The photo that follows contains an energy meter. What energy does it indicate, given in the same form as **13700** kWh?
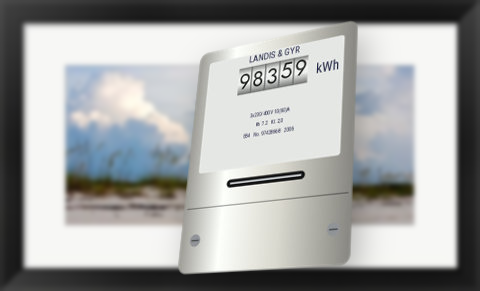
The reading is **98359** kWh
